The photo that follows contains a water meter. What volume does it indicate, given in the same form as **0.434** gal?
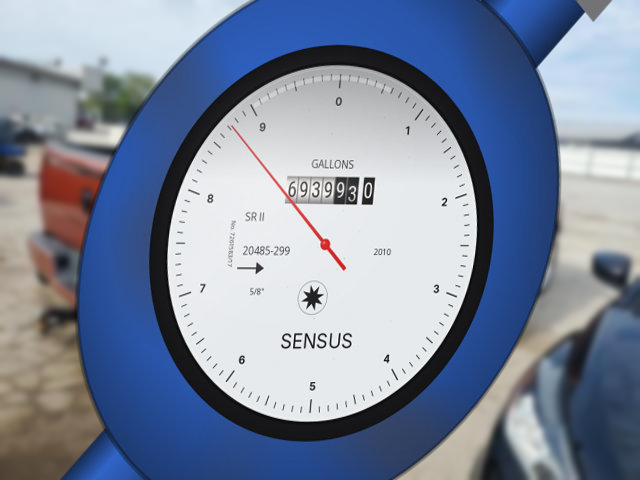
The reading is **6939928.7** gal
